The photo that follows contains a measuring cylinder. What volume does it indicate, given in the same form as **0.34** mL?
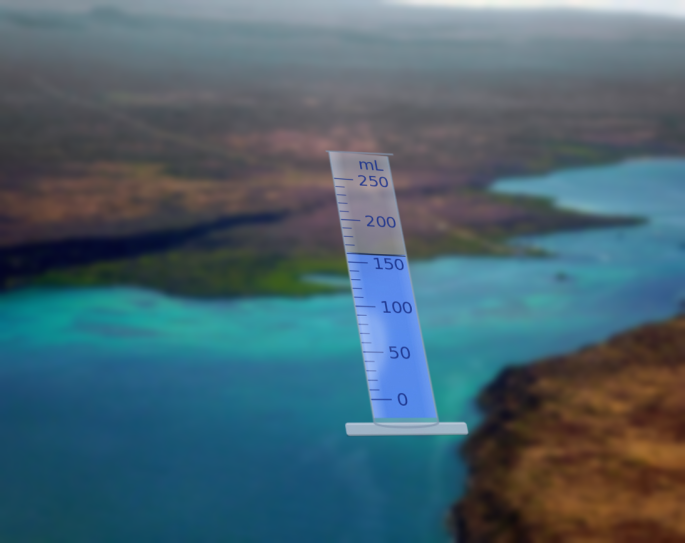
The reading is **160** mL
